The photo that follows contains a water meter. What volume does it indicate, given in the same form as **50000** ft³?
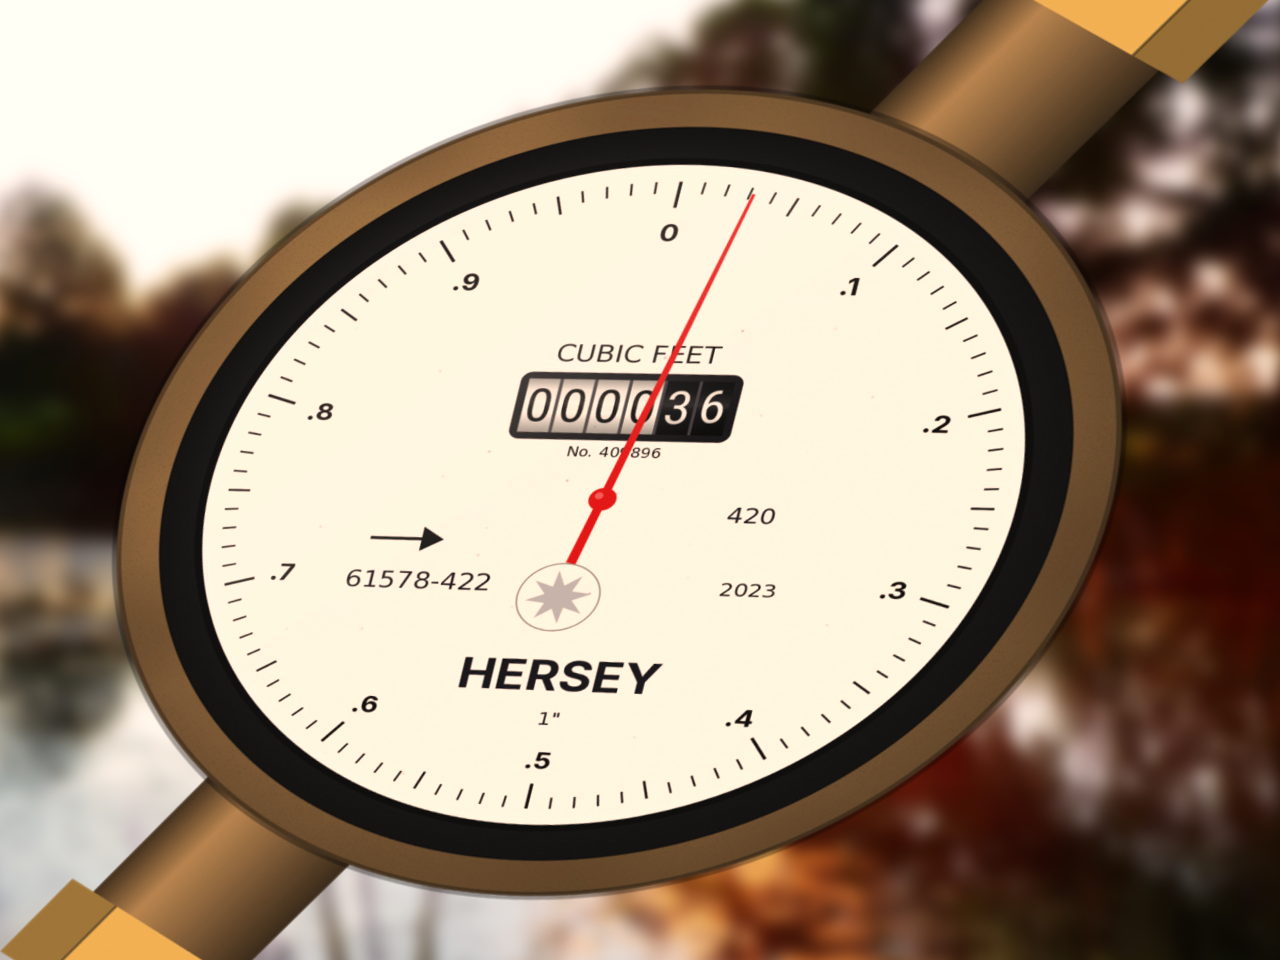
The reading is **36.03** ft³
